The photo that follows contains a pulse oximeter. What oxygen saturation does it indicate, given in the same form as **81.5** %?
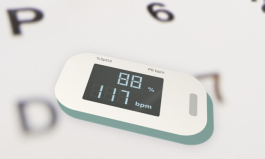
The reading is **88** %
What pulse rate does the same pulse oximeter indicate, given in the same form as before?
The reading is **117** bpm
